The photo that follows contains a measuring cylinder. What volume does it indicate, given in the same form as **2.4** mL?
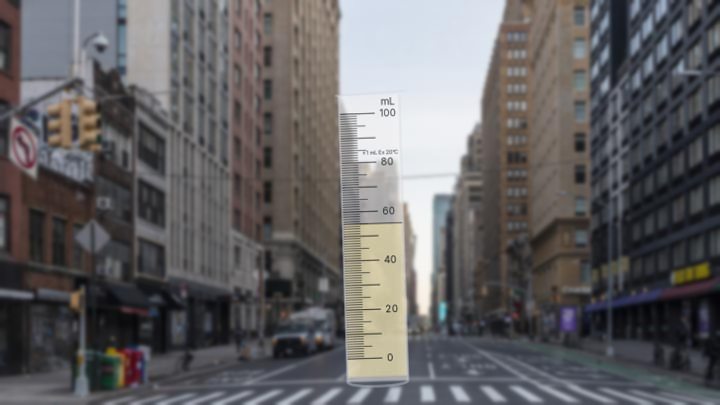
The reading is **55** mL
